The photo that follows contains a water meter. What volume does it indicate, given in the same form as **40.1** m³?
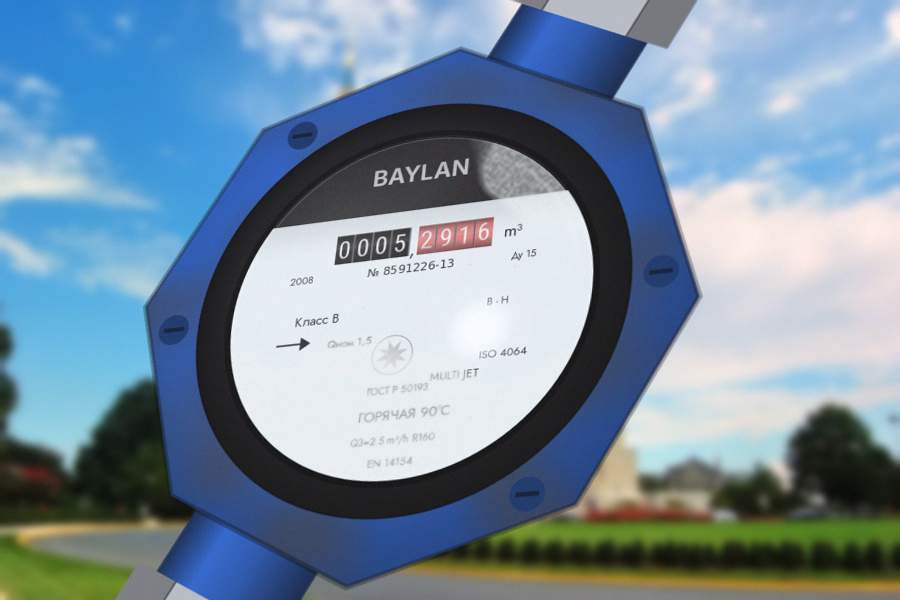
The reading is **5.2916** m³
